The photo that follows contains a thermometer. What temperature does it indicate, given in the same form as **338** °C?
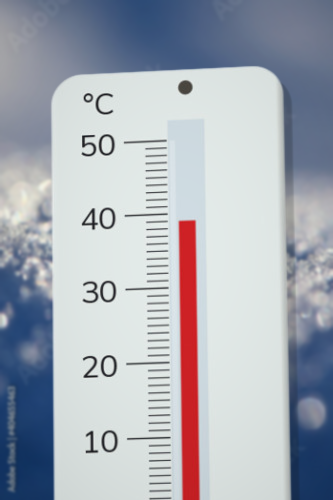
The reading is **39** °C
